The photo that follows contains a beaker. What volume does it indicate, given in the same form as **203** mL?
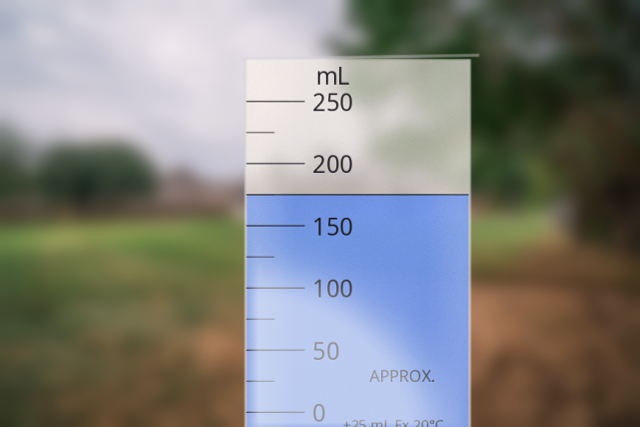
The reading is **175** mL
